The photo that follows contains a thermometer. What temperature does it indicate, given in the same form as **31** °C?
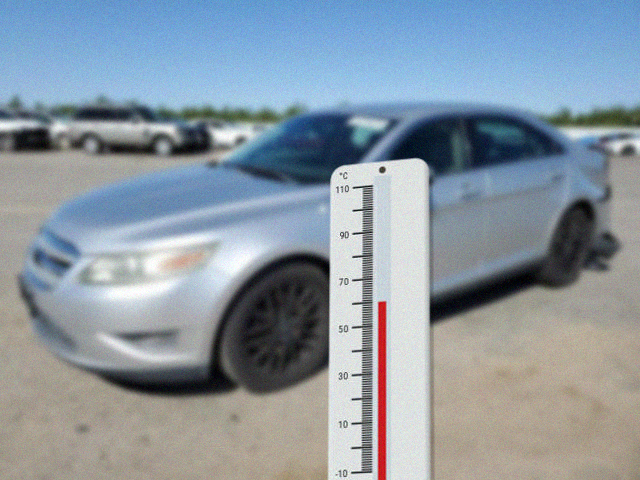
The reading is **60** °C
